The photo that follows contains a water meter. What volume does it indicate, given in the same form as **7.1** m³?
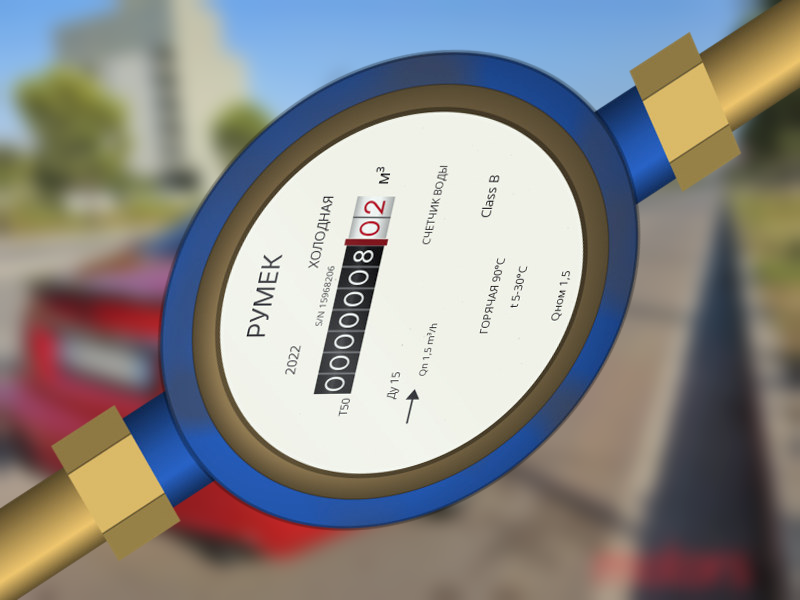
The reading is **8.02** m³
